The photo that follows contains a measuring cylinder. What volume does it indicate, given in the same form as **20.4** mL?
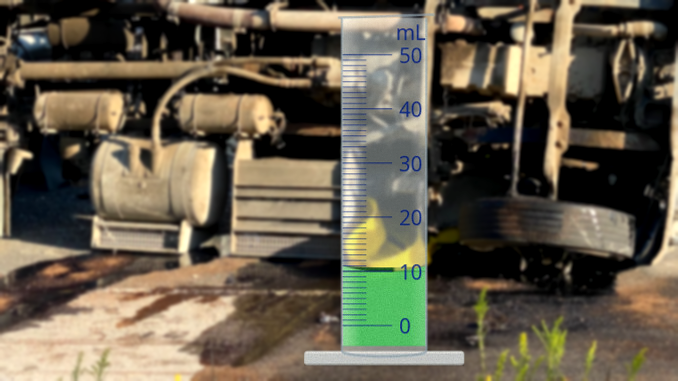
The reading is **10** mL
